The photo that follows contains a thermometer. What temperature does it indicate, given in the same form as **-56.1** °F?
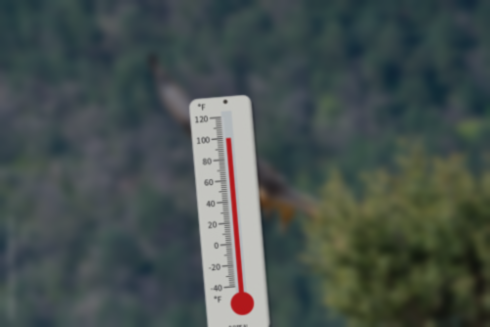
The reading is **100** °F
